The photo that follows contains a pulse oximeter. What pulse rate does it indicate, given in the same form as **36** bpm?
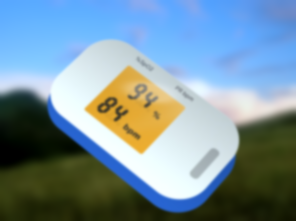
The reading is **84** bpm
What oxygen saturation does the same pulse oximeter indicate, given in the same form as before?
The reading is **94** %
